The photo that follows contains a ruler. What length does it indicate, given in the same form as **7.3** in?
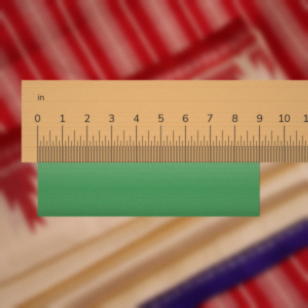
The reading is **9** in
